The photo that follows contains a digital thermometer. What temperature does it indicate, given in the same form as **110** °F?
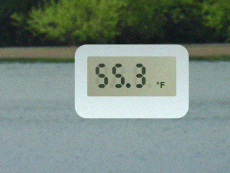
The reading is **55.3** °F
